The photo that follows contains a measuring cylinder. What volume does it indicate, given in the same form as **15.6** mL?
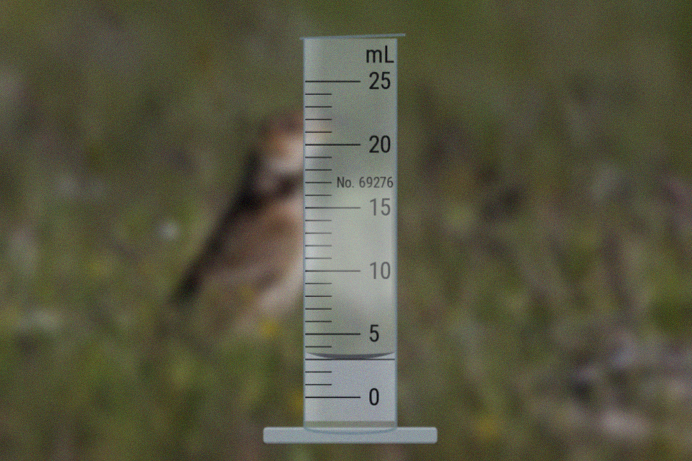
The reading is **3** mL
